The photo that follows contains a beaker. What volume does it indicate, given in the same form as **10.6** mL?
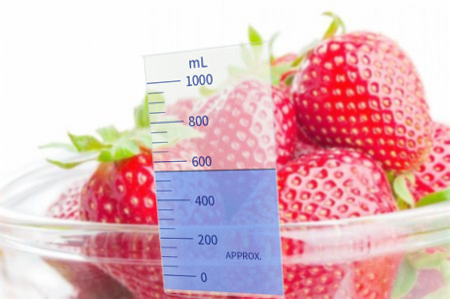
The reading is **550** mL
